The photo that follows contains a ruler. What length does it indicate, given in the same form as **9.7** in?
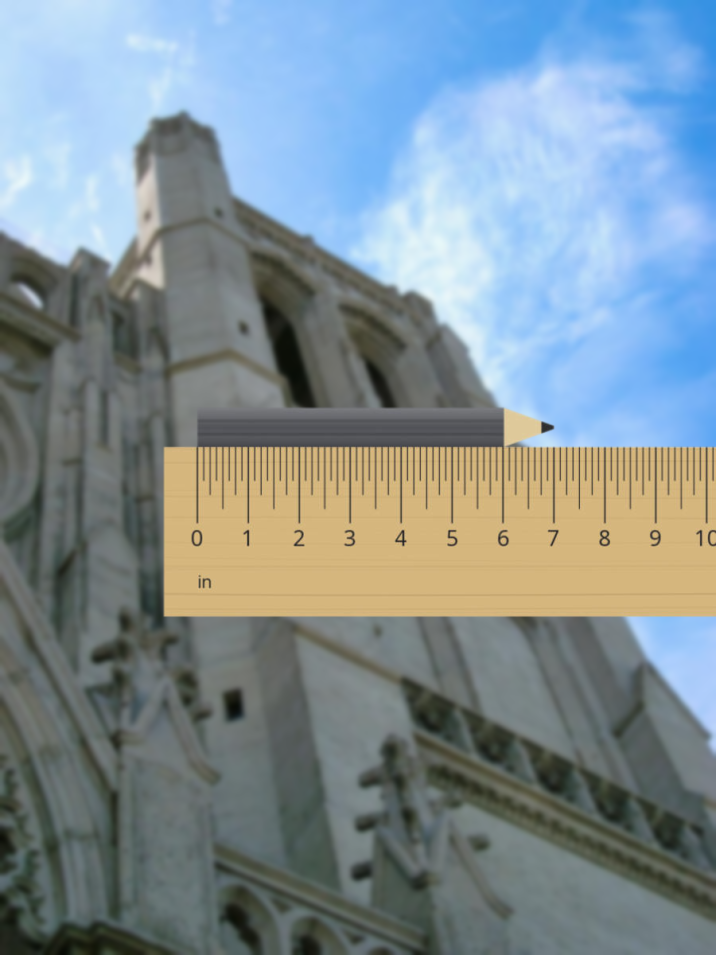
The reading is **7** in
